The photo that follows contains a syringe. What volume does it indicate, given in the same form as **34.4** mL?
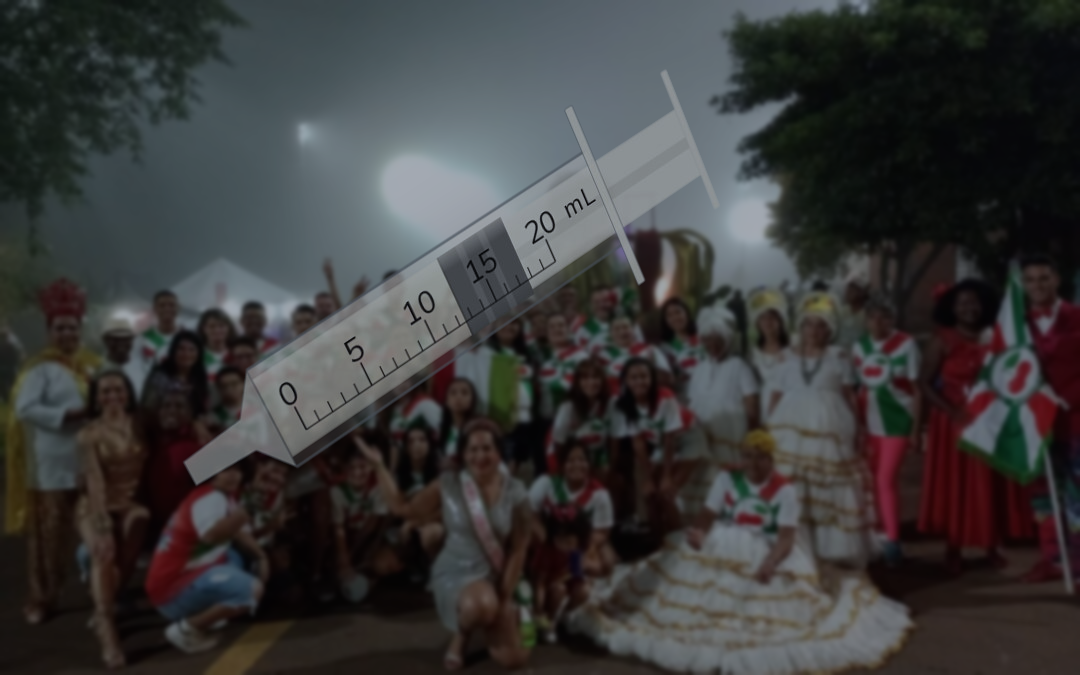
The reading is **12.5** mL
